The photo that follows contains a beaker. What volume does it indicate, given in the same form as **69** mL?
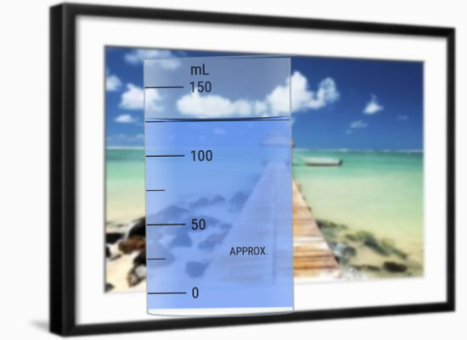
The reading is **125** mL
